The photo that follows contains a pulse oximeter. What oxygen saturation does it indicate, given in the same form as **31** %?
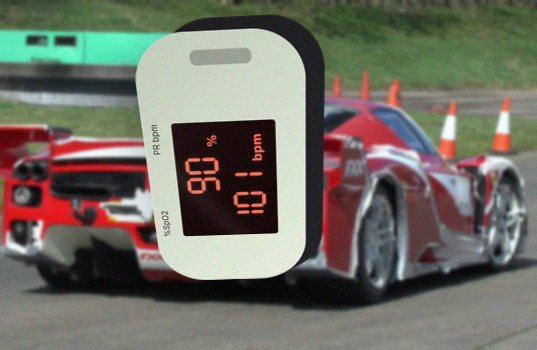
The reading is **90** %
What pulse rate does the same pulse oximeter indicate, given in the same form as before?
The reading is **101** bpm
